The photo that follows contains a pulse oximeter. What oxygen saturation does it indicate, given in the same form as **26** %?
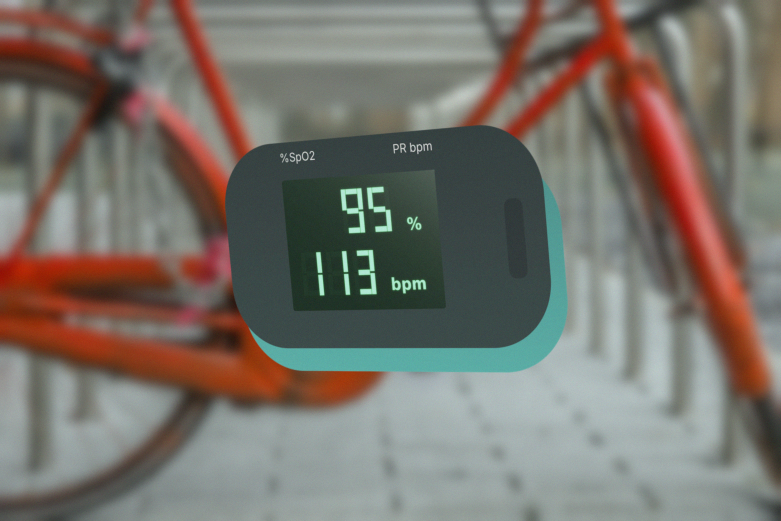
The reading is **95** %
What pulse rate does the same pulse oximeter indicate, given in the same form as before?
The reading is **113** bpm
